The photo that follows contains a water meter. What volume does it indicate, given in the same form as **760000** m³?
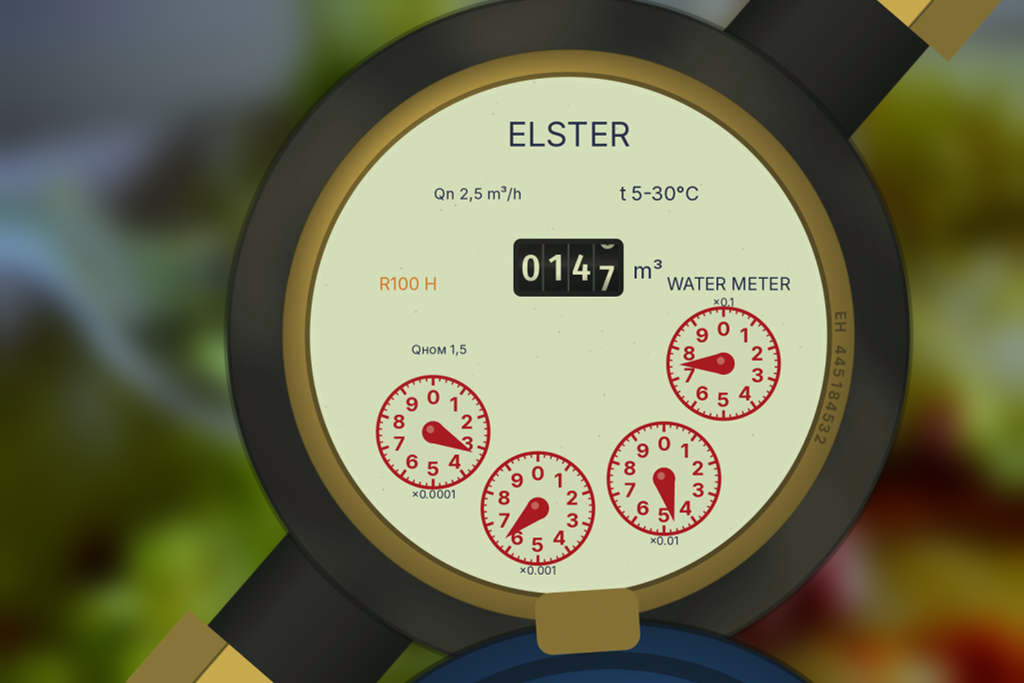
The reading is **146.7463** m³
